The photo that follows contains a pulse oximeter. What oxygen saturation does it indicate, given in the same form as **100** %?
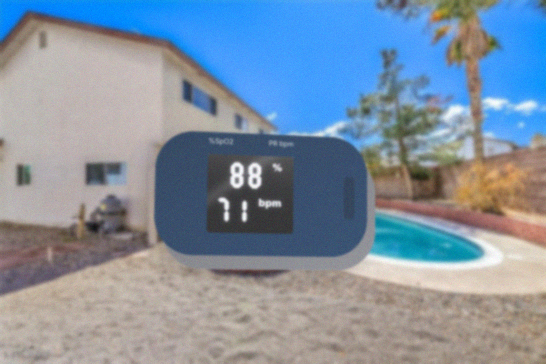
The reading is **88** %
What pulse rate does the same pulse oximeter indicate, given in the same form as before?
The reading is **71** bpm
